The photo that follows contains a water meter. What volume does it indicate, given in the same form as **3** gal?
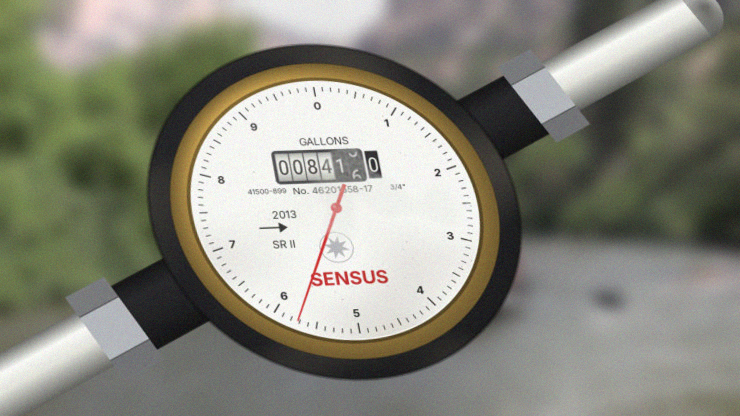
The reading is **84155.7** gal
